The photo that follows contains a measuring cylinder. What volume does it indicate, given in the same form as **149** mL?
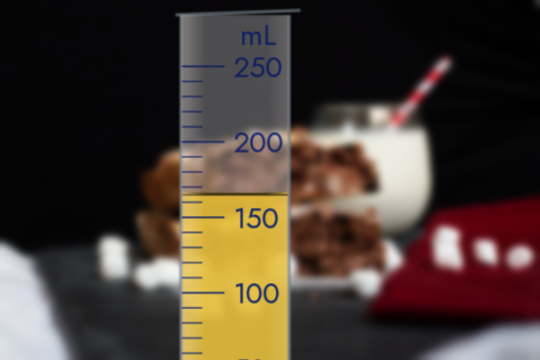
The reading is **165** mL
